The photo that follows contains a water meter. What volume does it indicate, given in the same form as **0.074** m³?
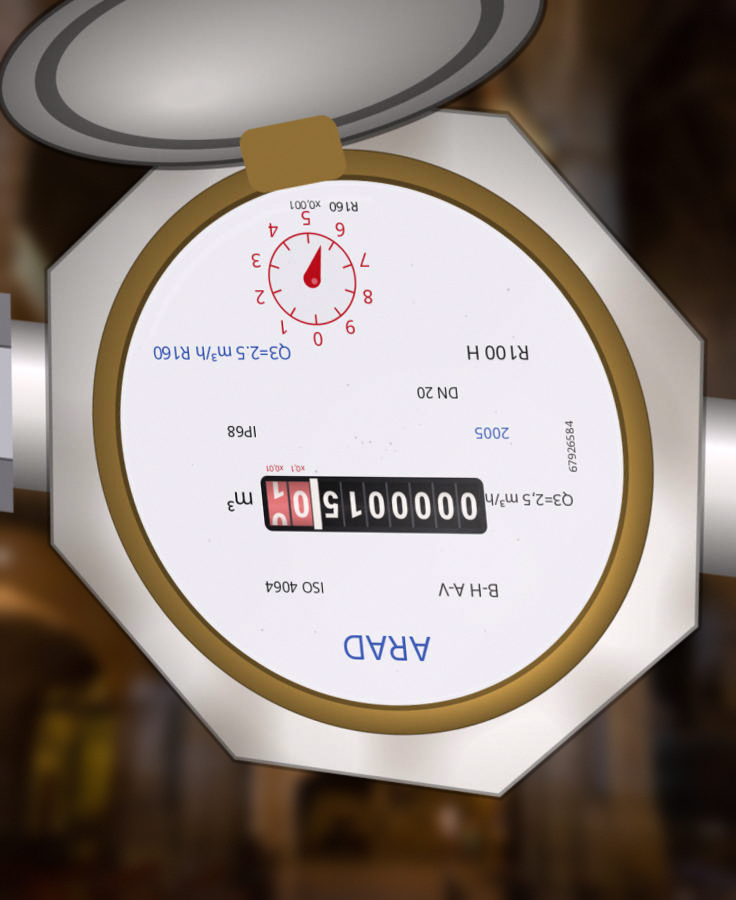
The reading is **15.005** m³
